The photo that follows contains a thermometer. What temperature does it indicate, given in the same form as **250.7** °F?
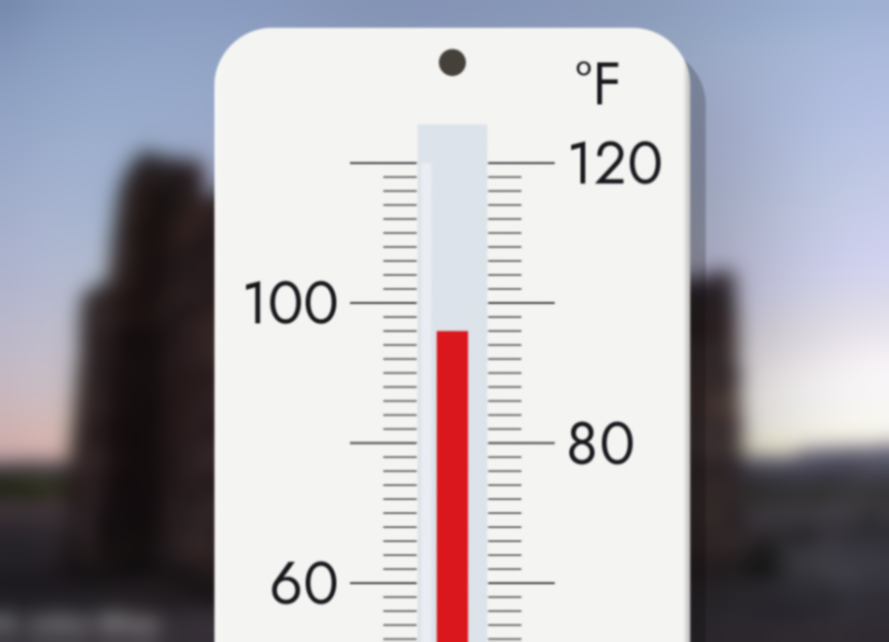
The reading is **96** °F
